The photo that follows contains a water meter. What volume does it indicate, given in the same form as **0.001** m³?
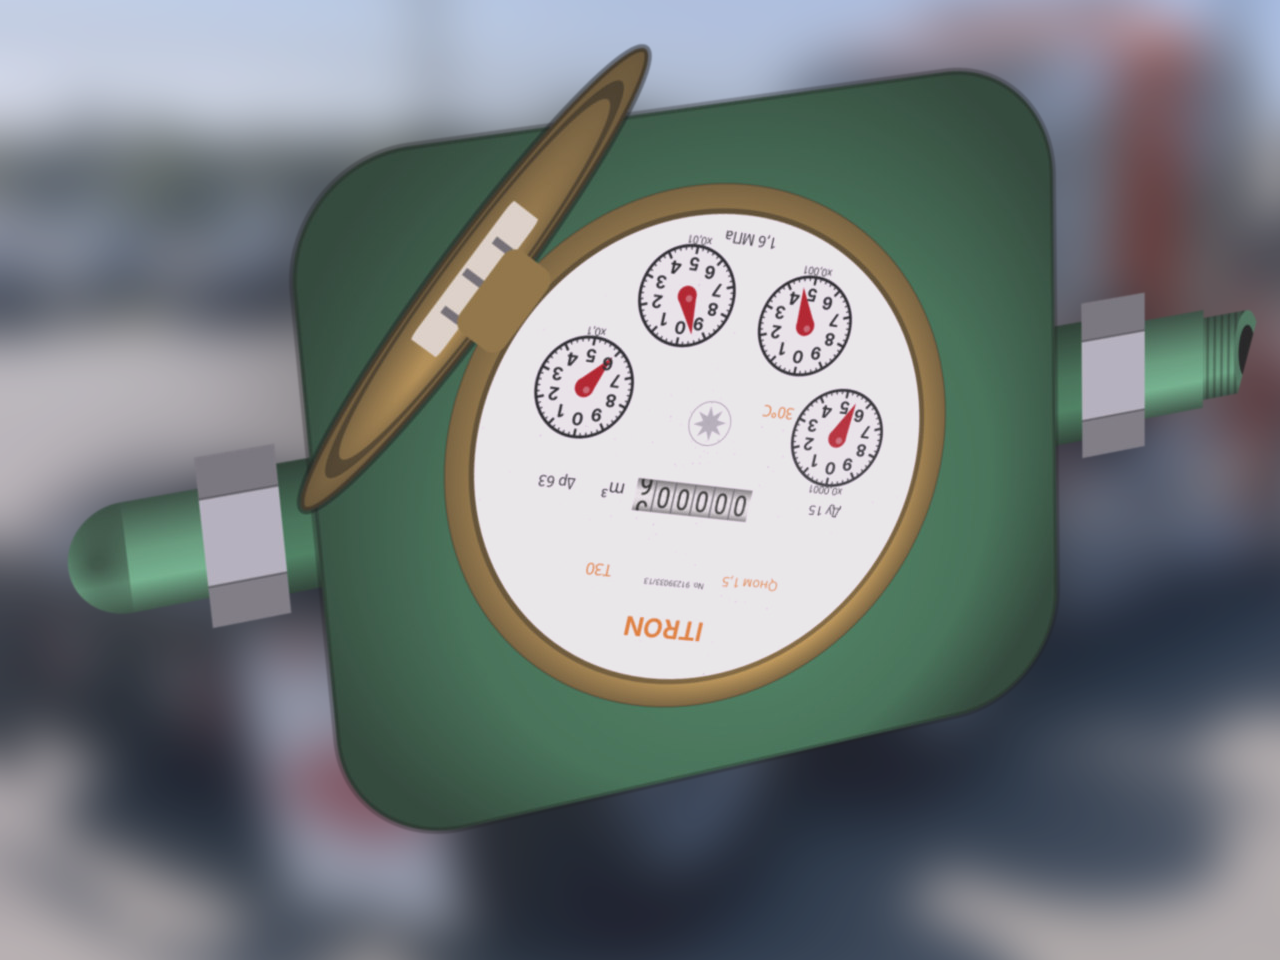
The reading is **5.5945** m³
